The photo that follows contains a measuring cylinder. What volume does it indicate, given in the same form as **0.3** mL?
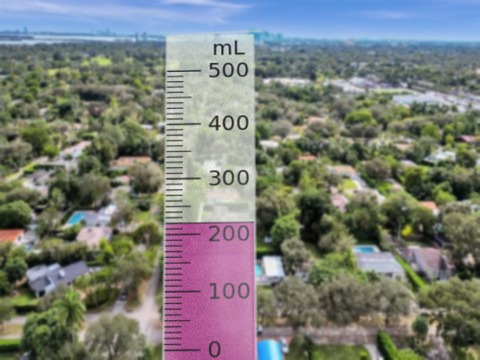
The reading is **220** mL
